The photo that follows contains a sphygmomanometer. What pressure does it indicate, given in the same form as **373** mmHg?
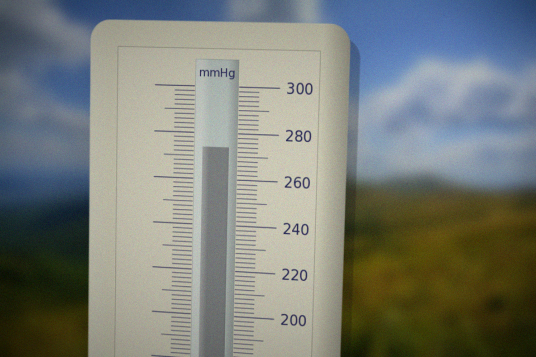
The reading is **274** mmHg
